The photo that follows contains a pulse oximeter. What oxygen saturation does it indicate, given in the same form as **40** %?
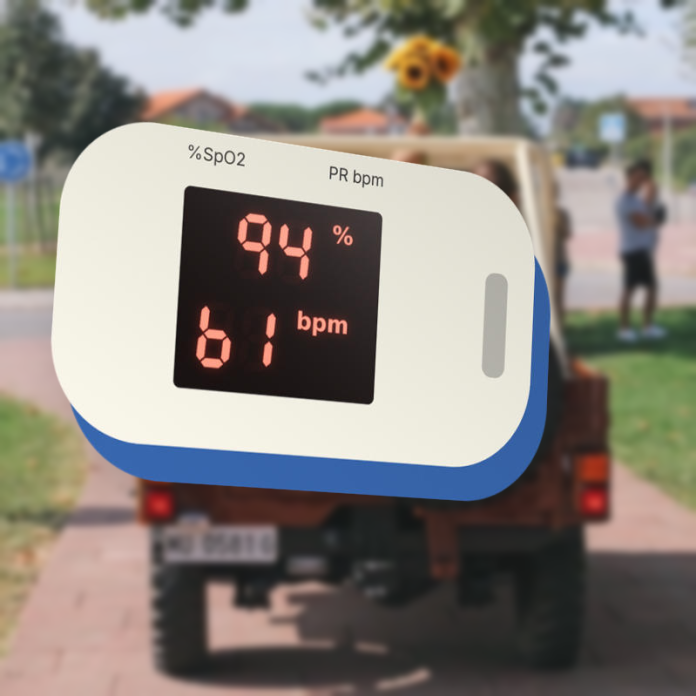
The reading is **94** %
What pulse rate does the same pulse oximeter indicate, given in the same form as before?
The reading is **61** bpm
